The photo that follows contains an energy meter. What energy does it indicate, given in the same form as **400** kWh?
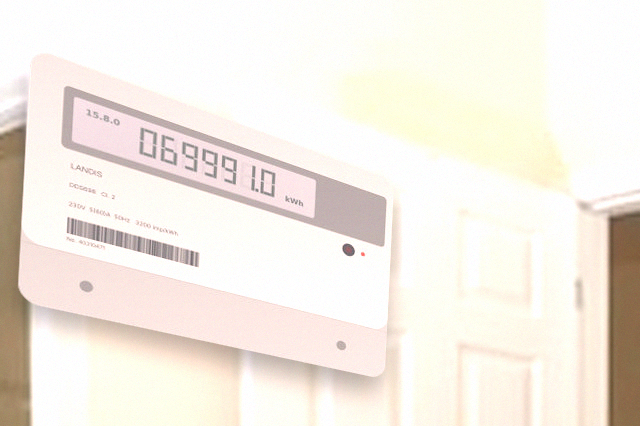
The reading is **69991.0** kWh
